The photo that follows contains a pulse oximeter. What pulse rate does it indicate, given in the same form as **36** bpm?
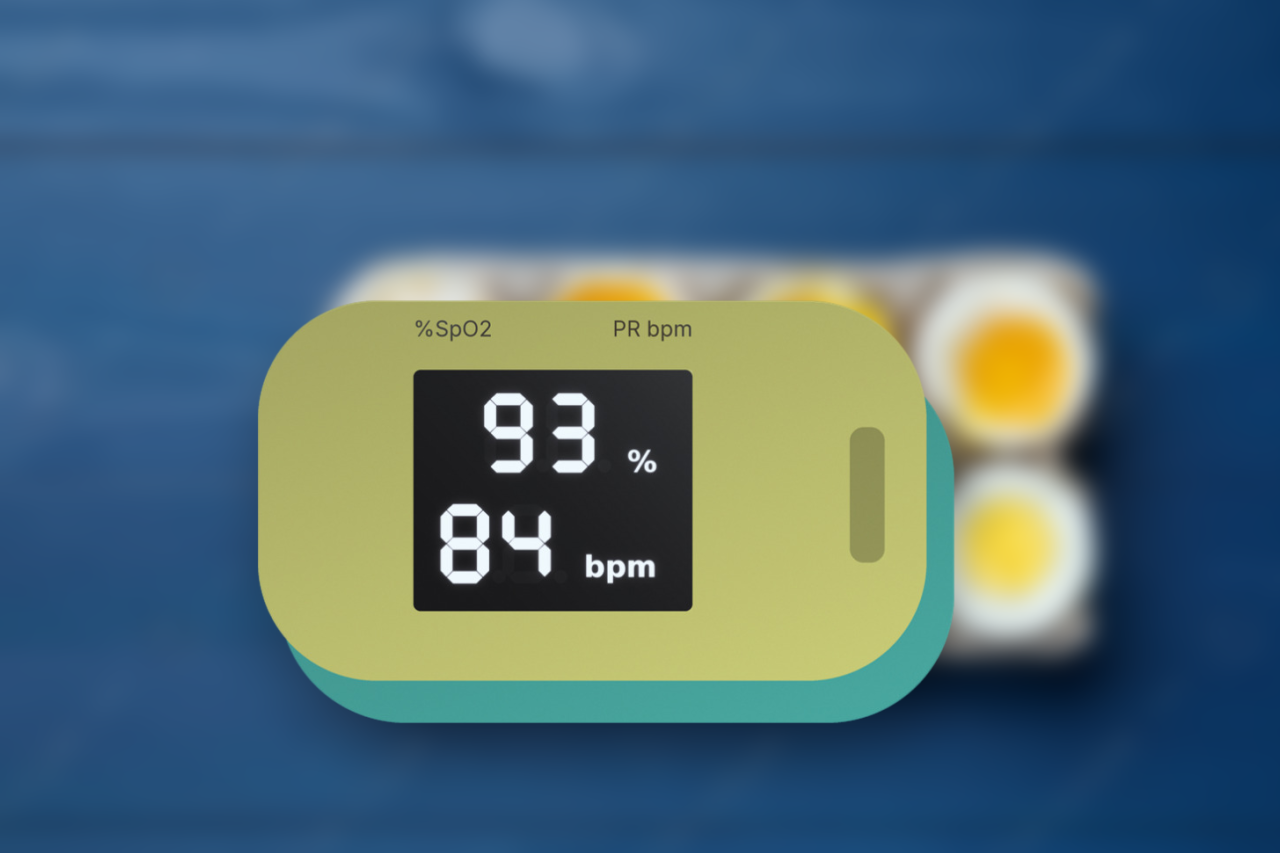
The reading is **84** bpm
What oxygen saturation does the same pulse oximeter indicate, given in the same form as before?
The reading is **93** %
